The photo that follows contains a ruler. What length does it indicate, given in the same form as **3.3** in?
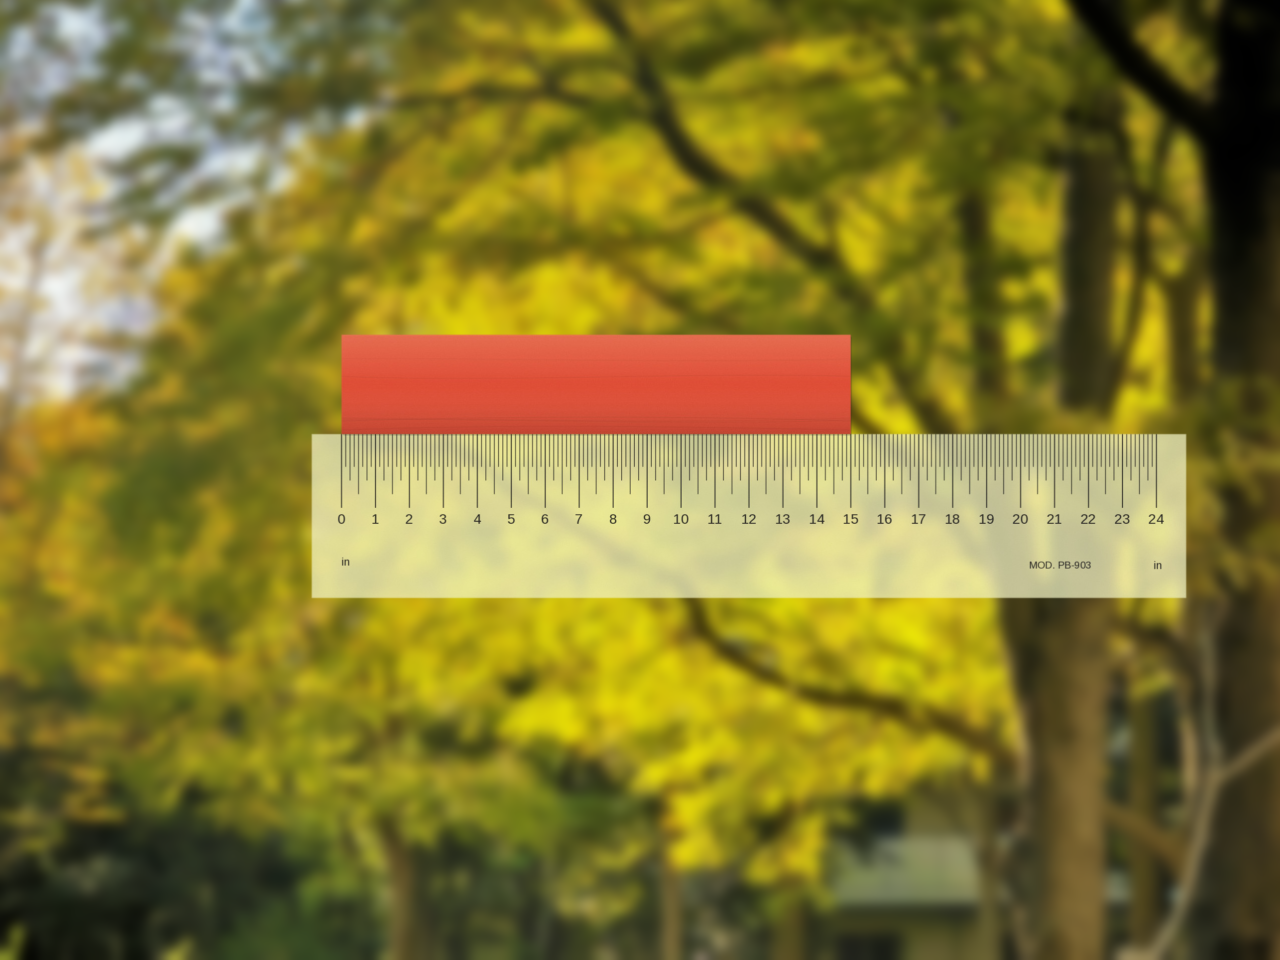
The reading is **15** in
